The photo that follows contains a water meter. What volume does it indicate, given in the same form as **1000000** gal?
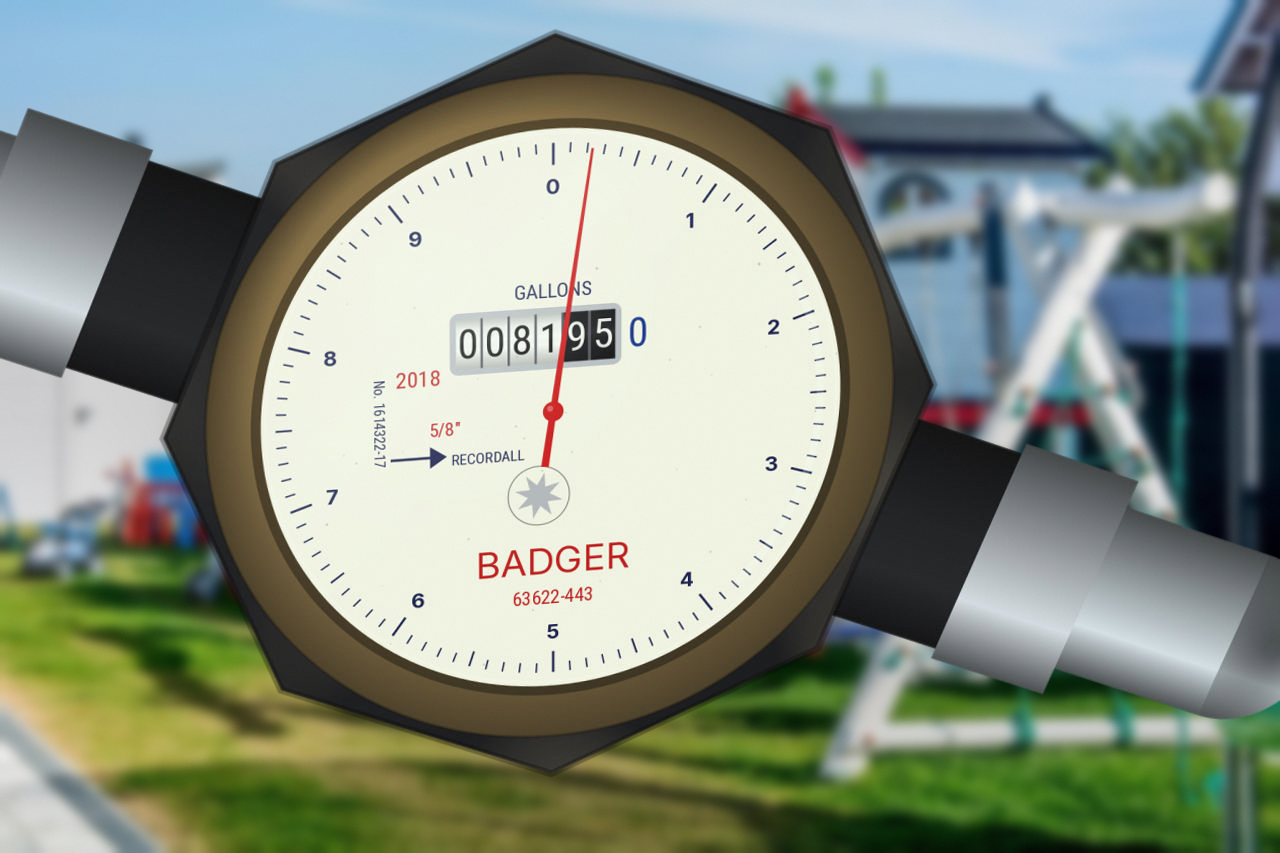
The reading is **81950.2** gal
